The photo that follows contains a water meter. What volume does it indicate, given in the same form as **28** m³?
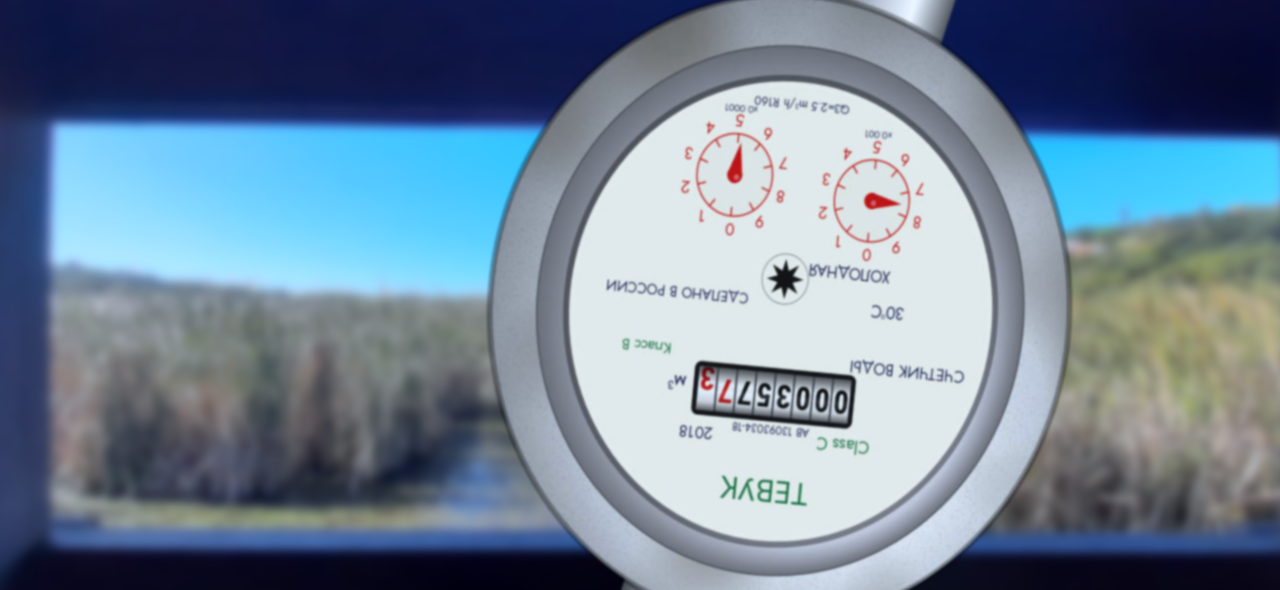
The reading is **357.7275** m³
